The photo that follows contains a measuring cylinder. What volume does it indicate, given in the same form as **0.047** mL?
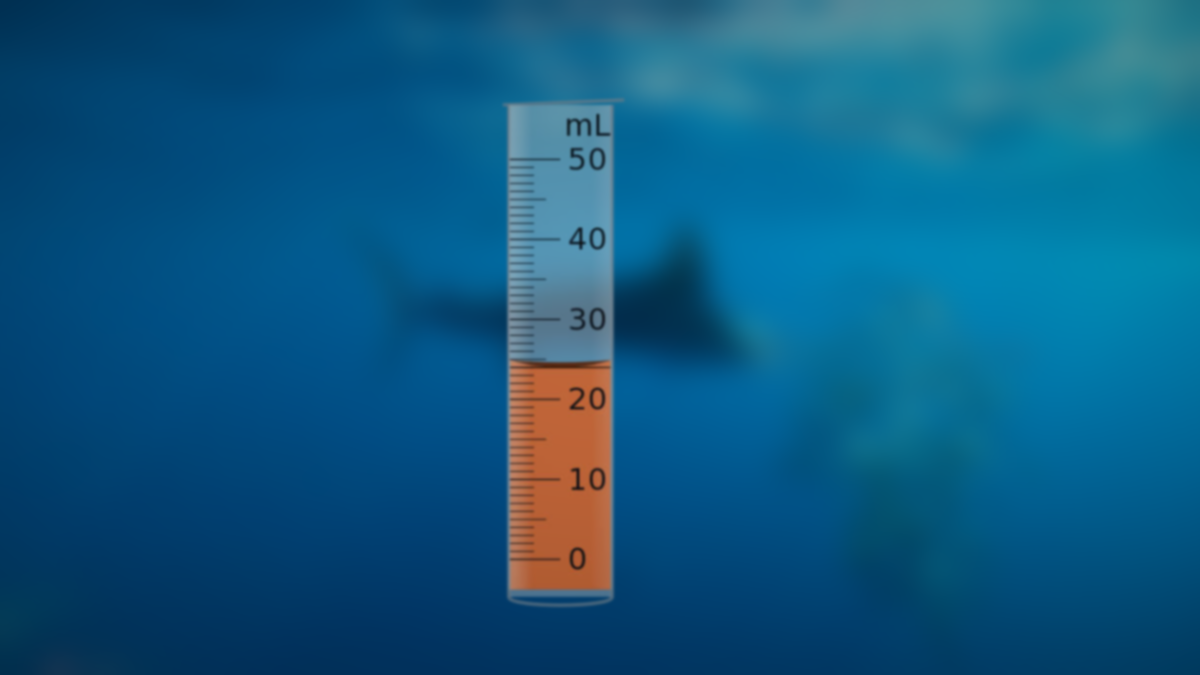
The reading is **24** mL
